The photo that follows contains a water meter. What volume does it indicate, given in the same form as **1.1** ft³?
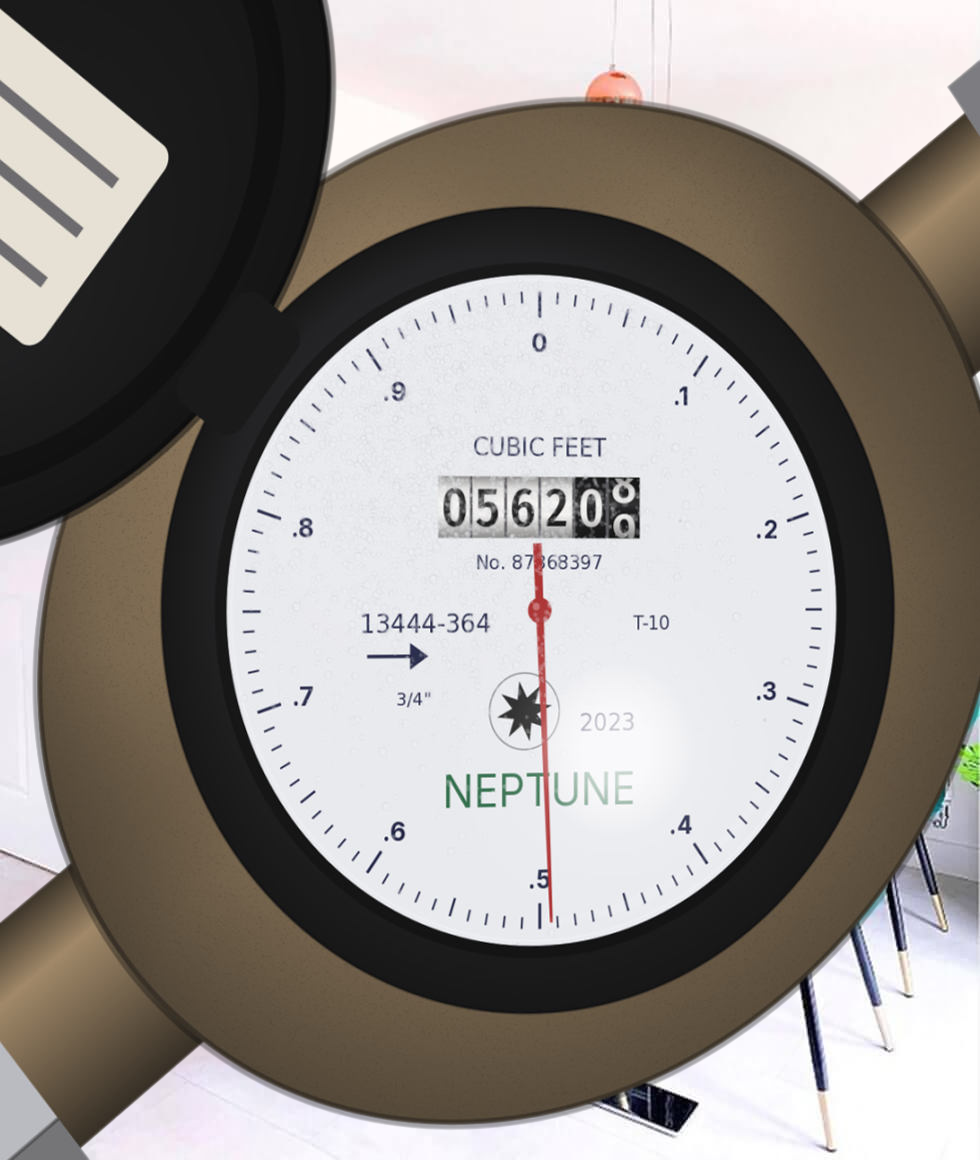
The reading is **56208.49** ft³
